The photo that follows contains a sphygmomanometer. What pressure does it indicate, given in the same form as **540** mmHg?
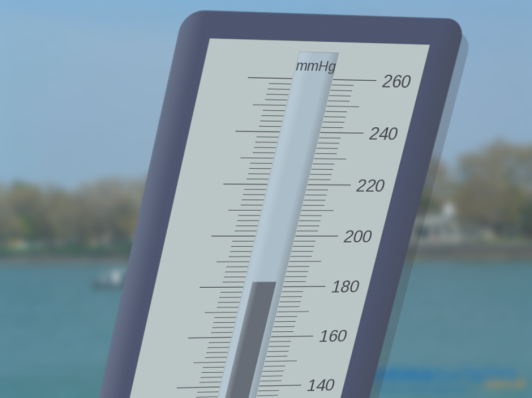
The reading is **182** mmHg
